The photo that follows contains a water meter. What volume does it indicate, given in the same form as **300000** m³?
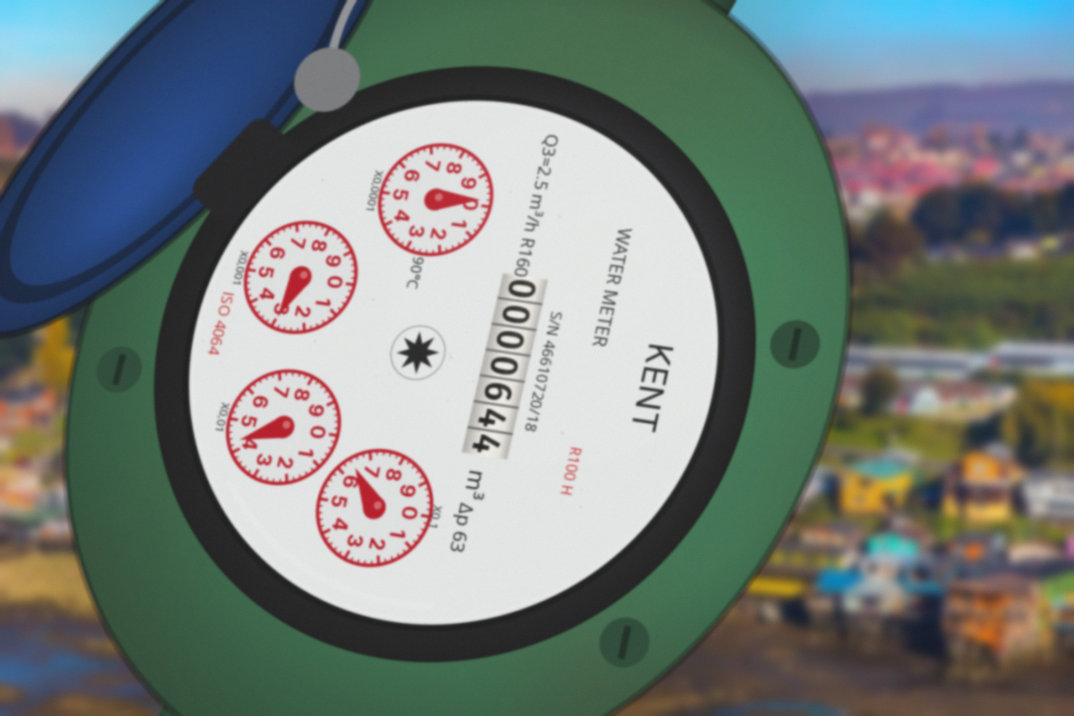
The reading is **644.6429** m³
